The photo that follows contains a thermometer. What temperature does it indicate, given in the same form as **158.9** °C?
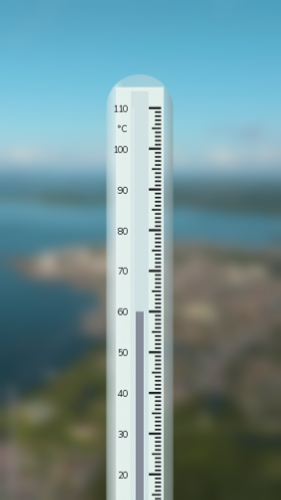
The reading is **60** °C
